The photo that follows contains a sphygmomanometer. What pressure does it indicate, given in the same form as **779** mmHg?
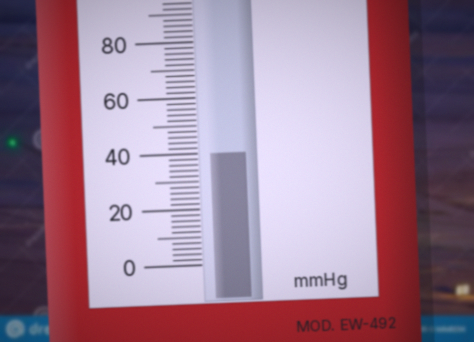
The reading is **40** mmHg
